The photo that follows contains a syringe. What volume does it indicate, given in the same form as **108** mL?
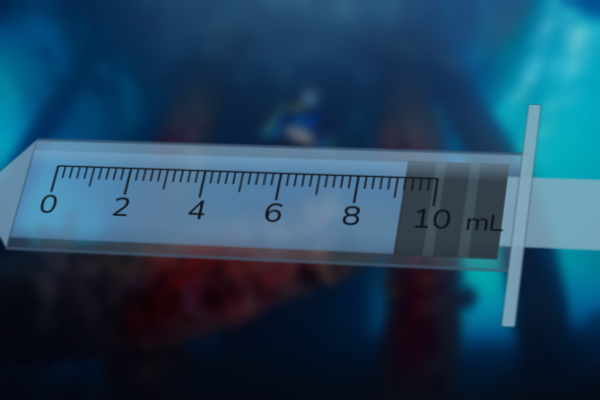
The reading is **9.2** mL
